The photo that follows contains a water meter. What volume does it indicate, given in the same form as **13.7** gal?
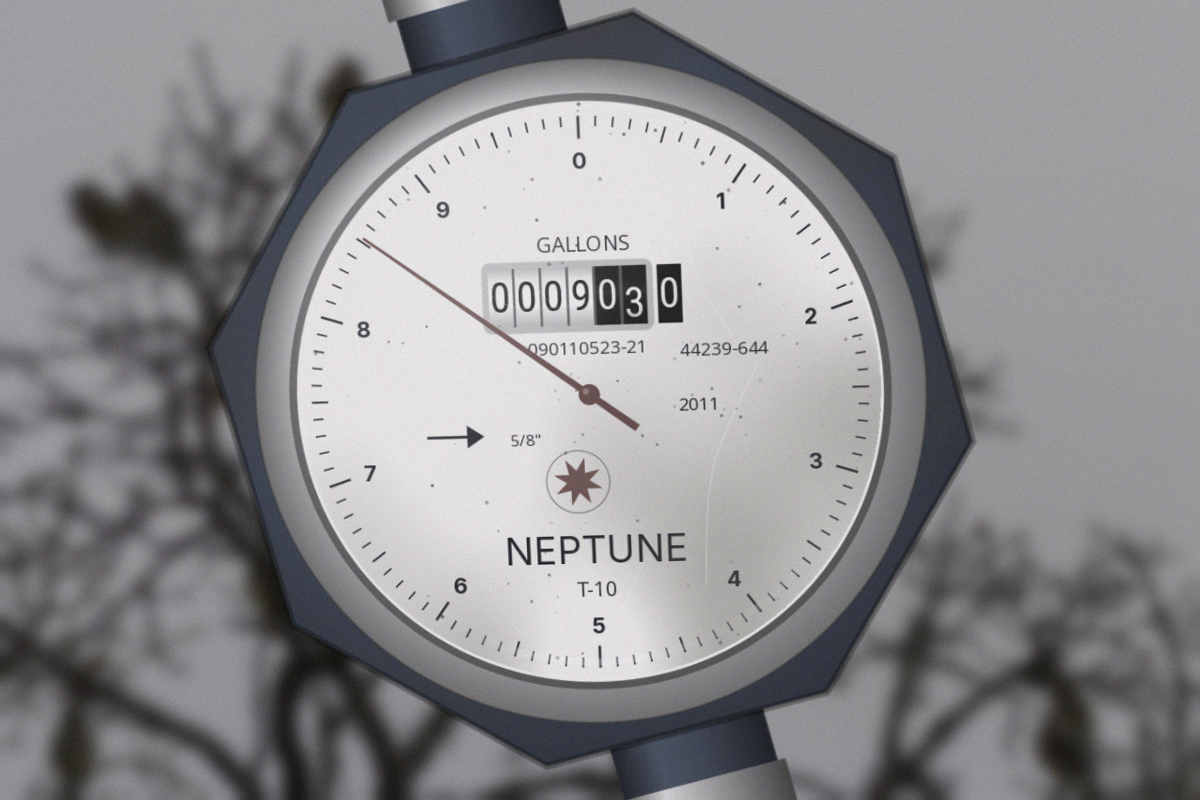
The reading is **9028.5** gal
